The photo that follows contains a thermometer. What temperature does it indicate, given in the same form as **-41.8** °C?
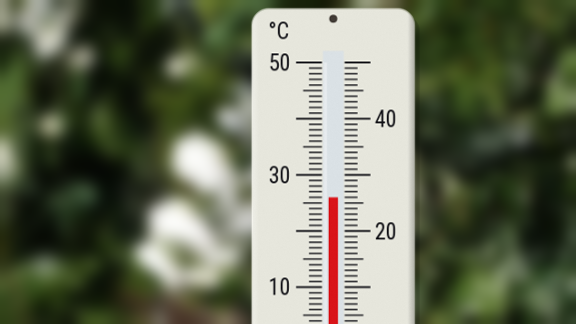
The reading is **26** °C
